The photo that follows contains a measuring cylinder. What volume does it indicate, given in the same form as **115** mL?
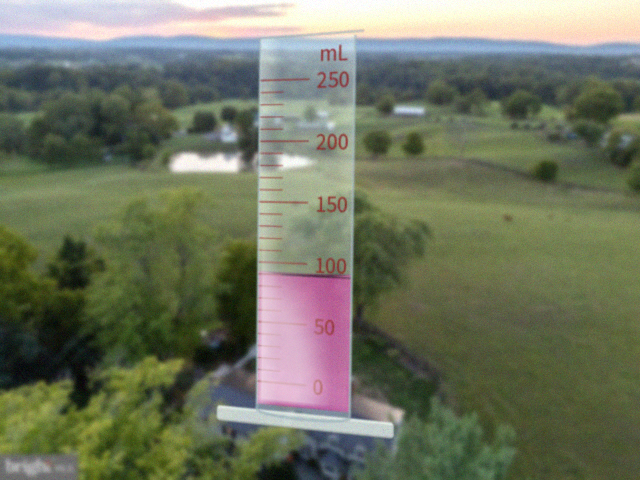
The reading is **90** mL
